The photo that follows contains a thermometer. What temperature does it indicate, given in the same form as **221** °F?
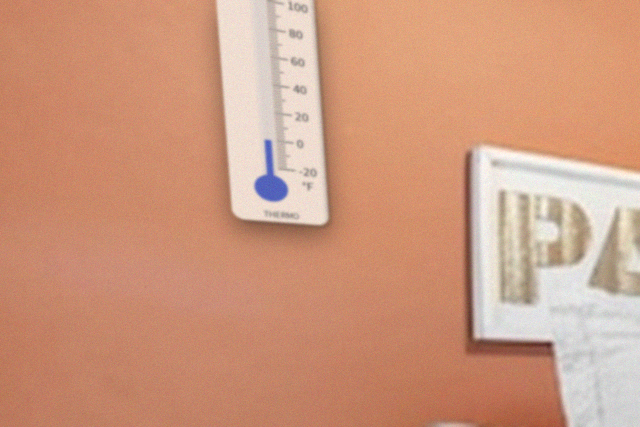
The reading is **0** °F
